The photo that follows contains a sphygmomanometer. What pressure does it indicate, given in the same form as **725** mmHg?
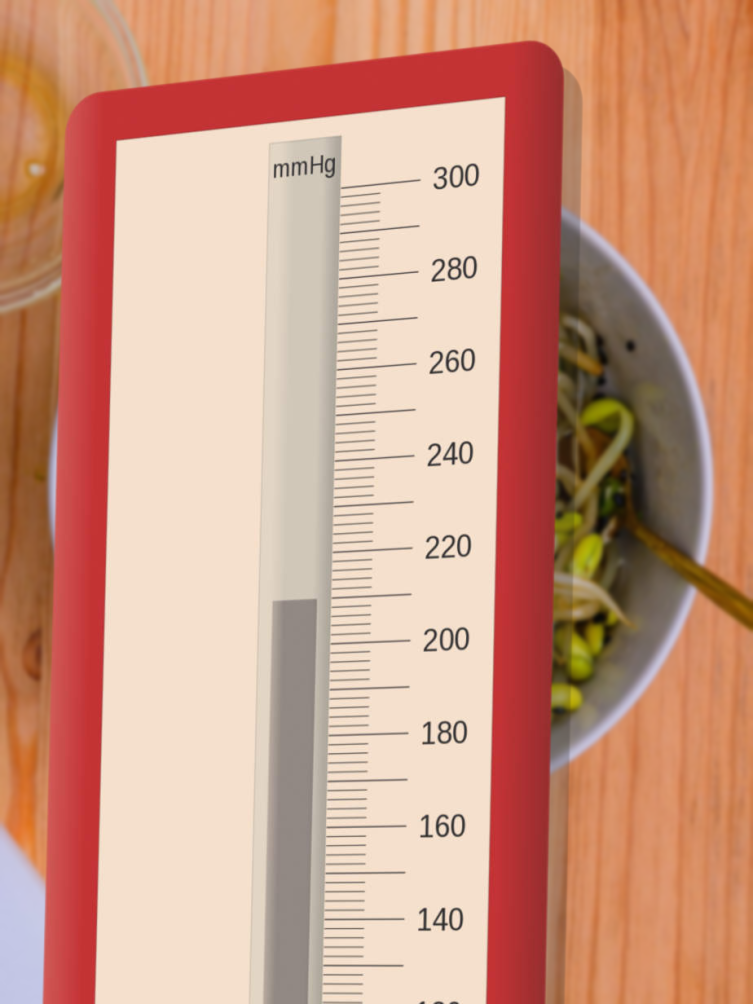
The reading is **210** mmHg
